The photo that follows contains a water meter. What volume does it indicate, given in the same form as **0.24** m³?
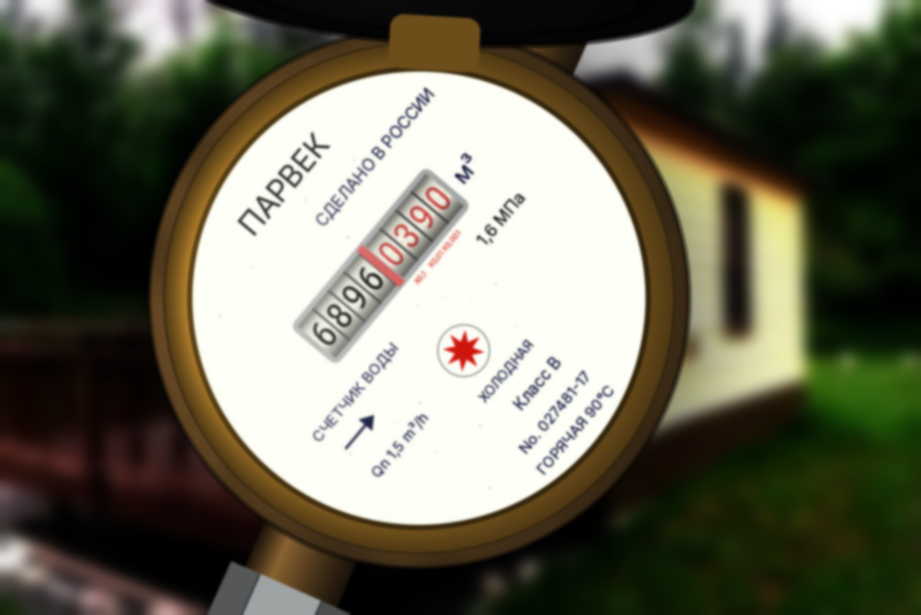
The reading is **6896.0390** m³
